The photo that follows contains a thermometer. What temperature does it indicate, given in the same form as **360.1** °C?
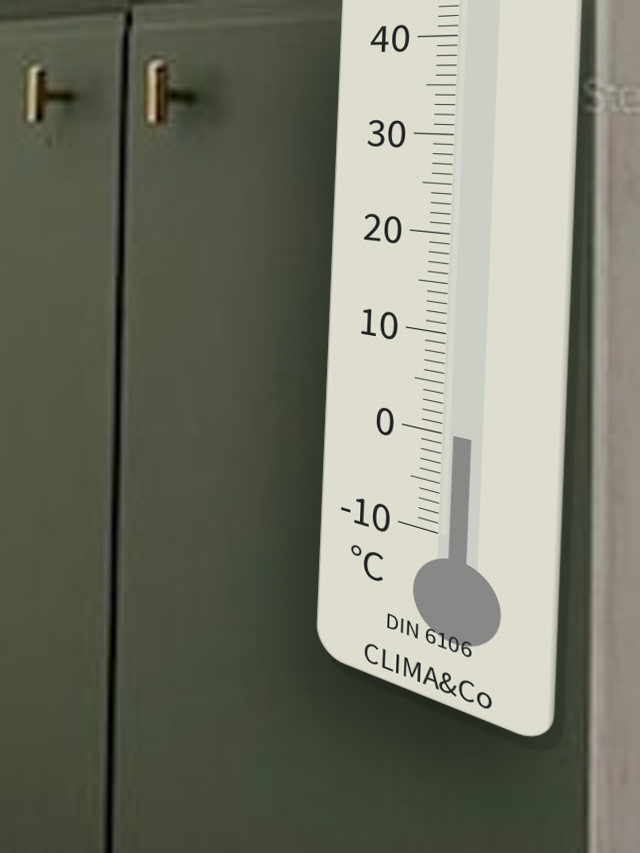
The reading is **0** °C
